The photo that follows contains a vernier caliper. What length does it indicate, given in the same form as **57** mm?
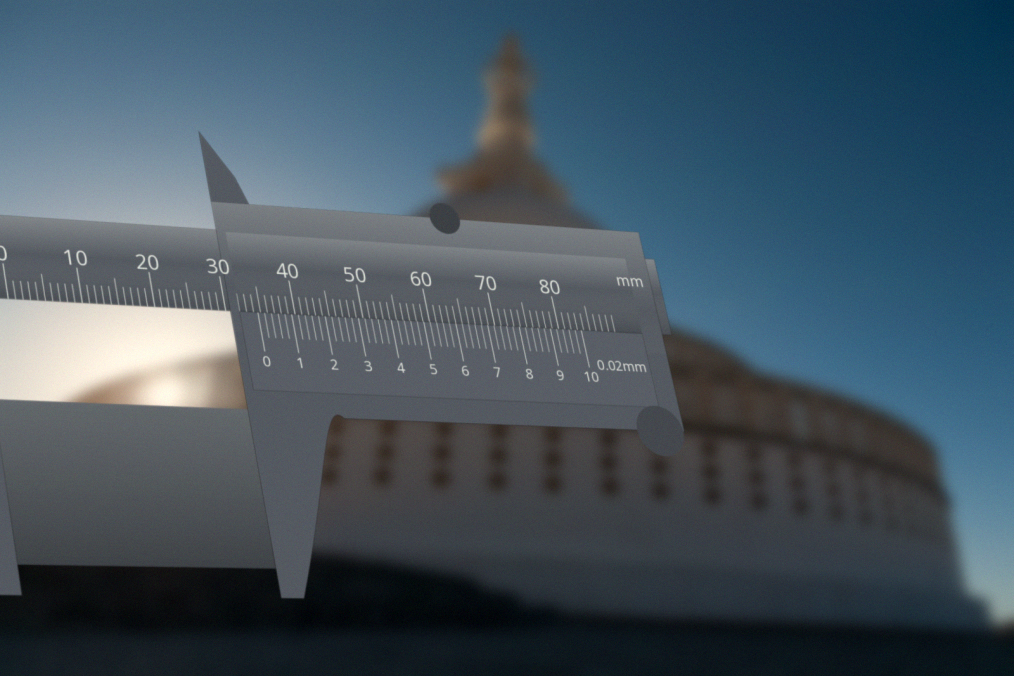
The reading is **34.6** mm
